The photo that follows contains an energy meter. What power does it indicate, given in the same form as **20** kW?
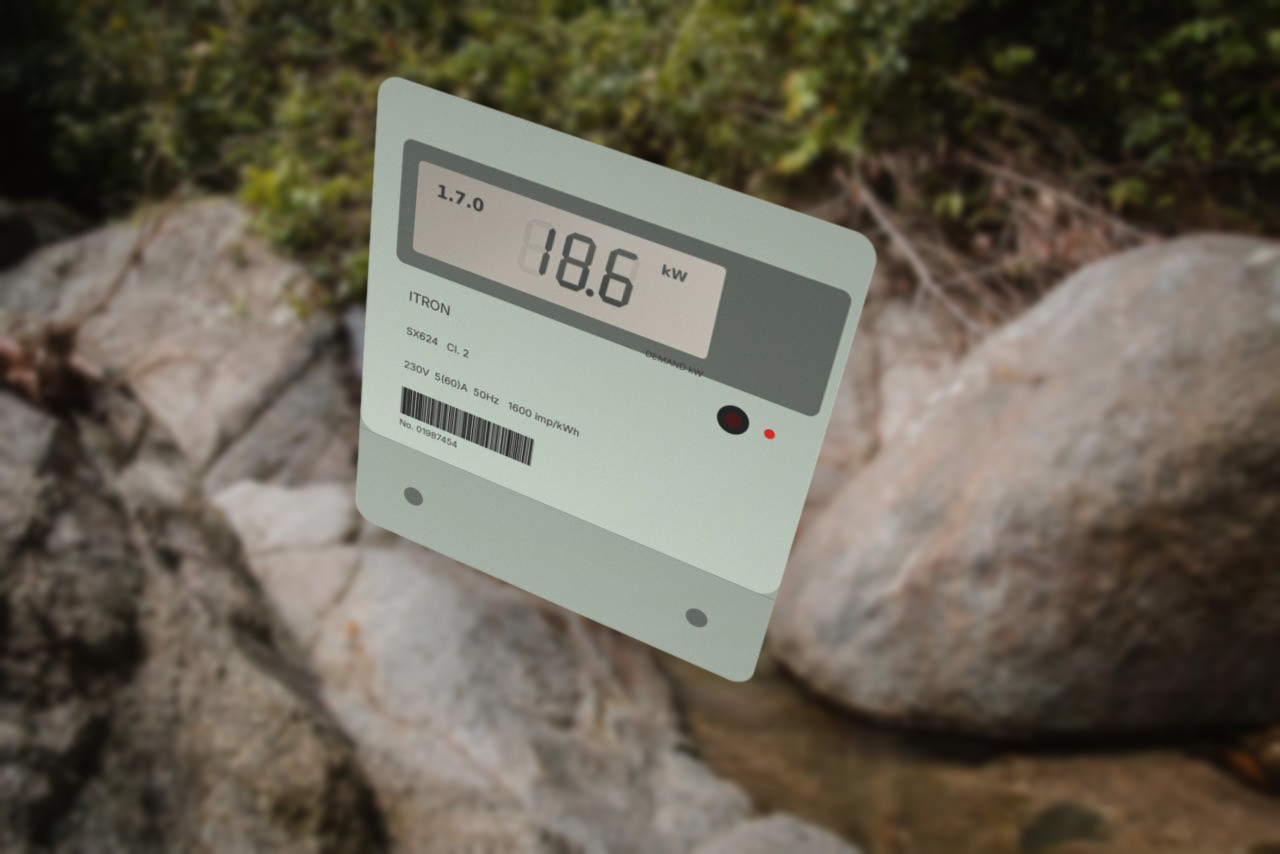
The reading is **18.6** kW
